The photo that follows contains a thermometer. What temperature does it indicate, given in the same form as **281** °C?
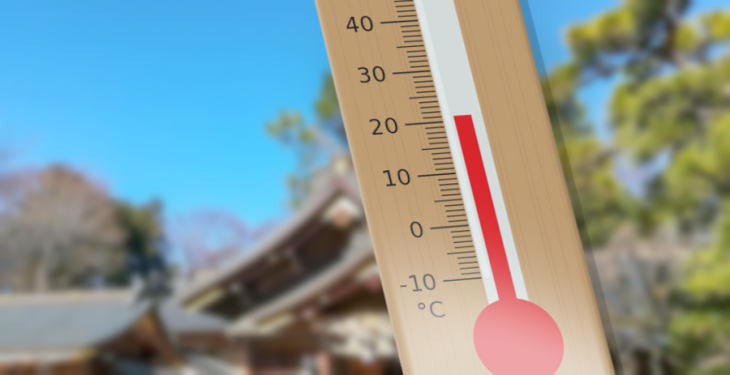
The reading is **21** °C
